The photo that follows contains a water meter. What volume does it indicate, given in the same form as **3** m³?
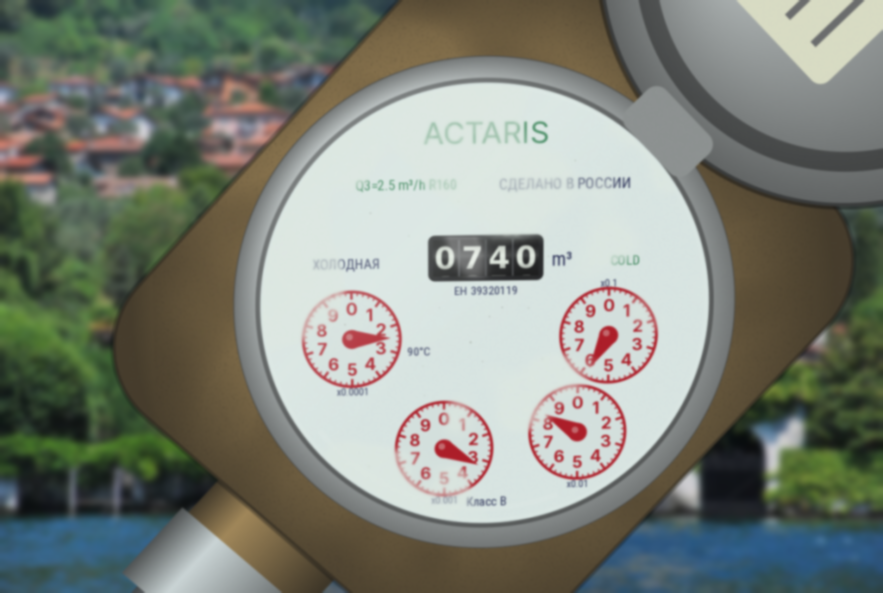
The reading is **740.5832** m³
